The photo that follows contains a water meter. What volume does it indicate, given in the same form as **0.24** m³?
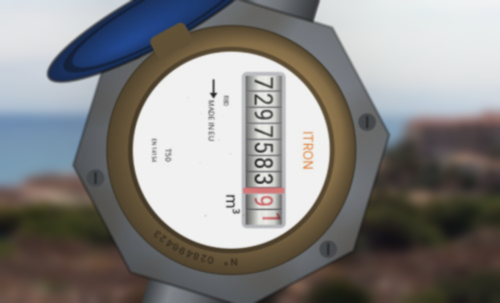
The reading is **7297583.91** m³
